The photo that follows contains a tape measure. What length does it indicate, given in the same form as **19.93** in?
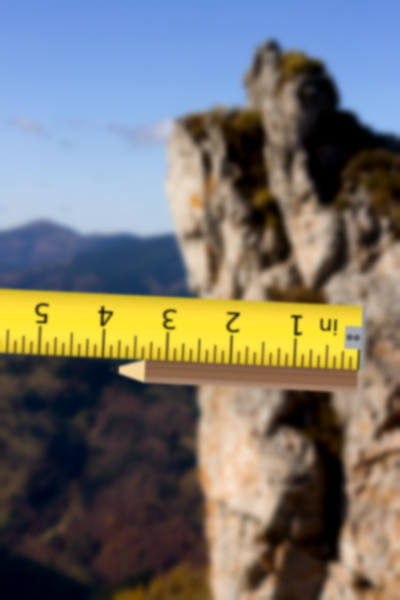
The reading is **3.875** in
